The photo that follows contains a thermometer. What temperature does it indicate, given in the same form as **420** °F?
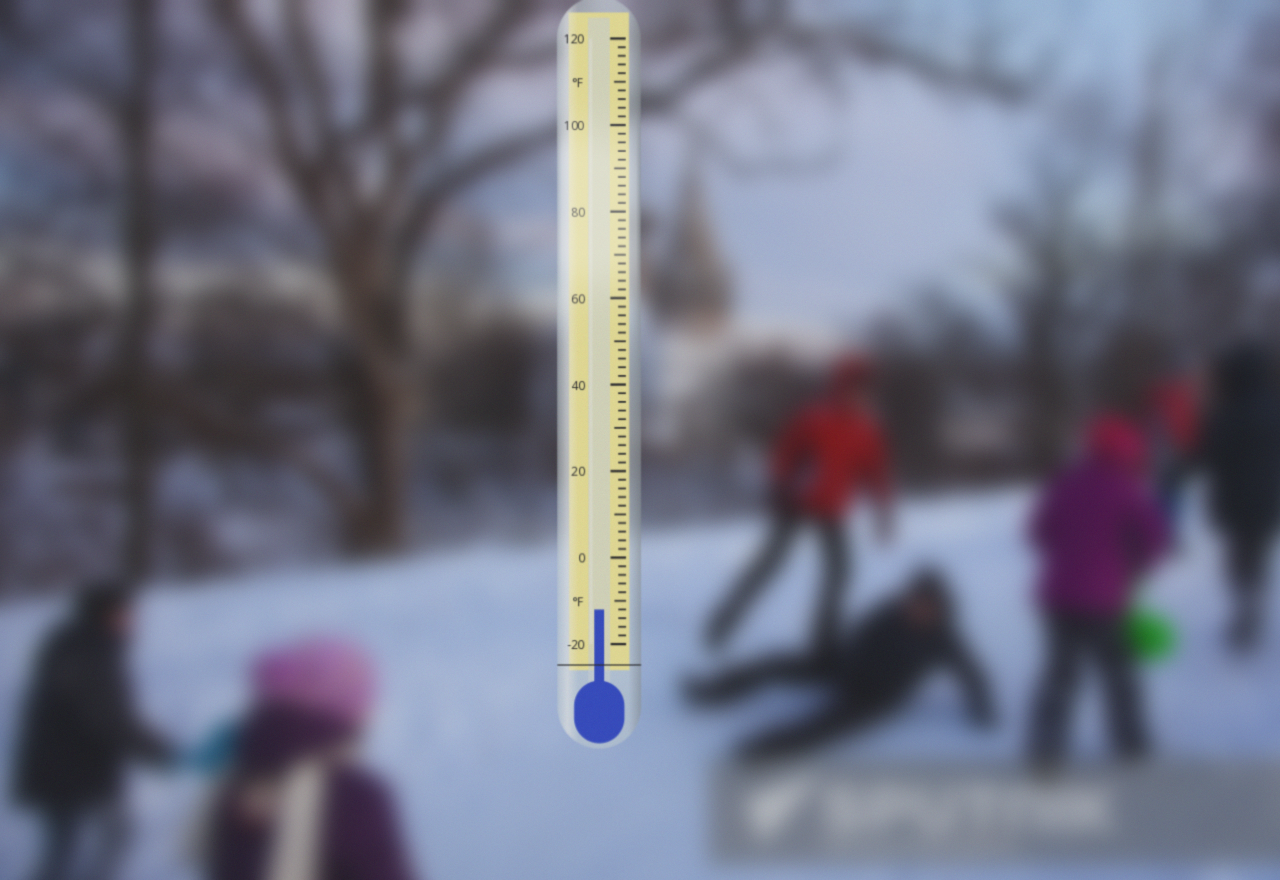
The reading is **-12** °F
